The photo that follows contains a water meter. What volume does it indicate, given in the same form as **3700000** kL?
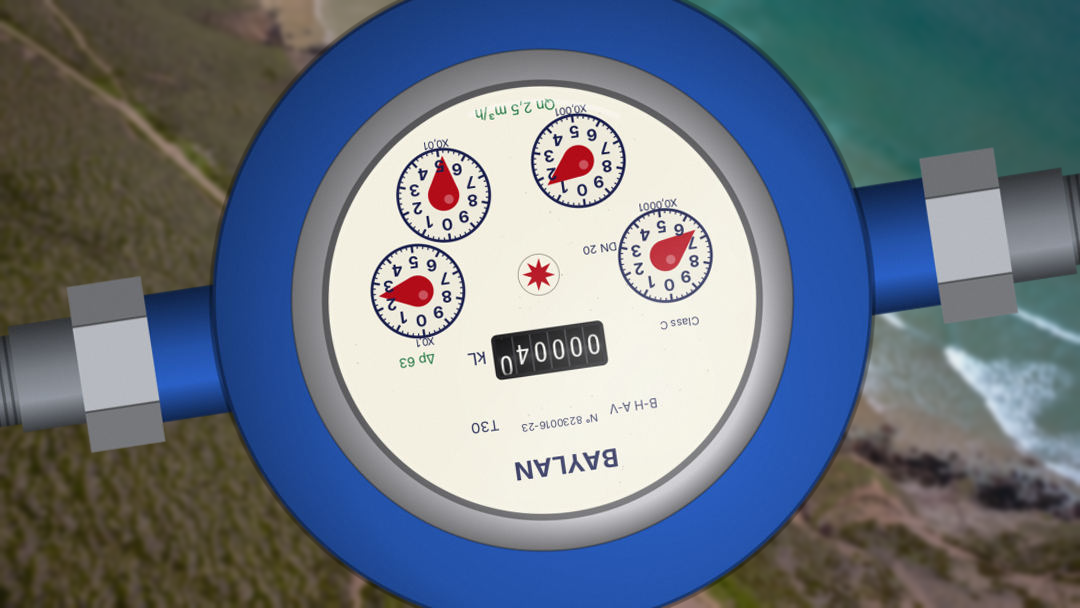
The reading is **40.2516** kL
